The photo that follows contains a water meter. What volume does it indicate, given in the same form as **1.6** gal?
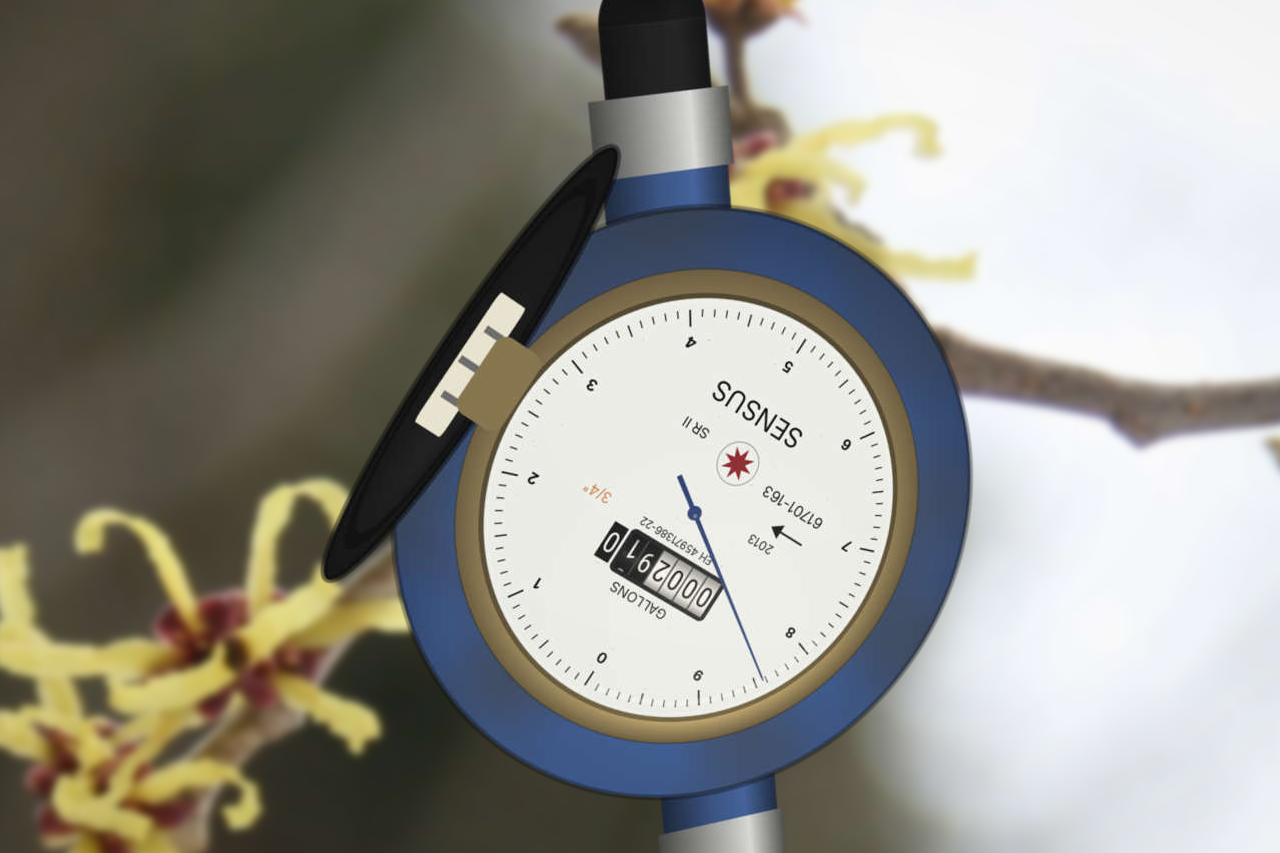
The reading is **2908.4** gal
